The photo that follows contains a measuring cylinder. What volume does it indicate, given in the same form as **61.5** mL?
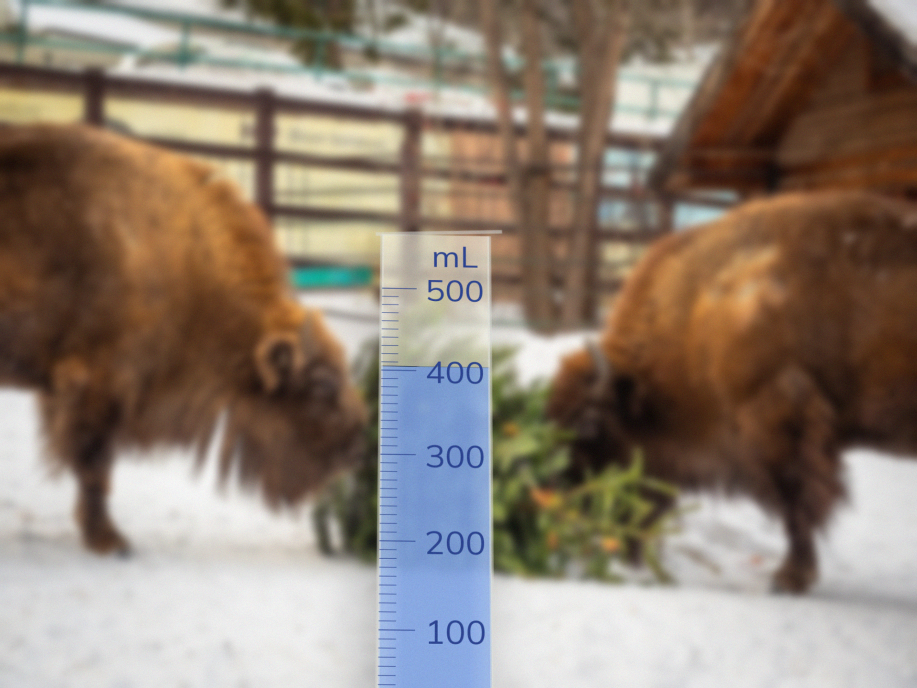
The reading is **405** mL
